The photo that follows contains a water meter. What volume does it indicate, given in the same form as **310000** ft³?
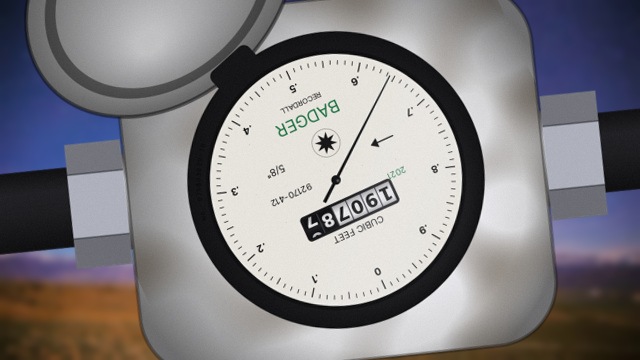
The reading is **190786.64** ft³
